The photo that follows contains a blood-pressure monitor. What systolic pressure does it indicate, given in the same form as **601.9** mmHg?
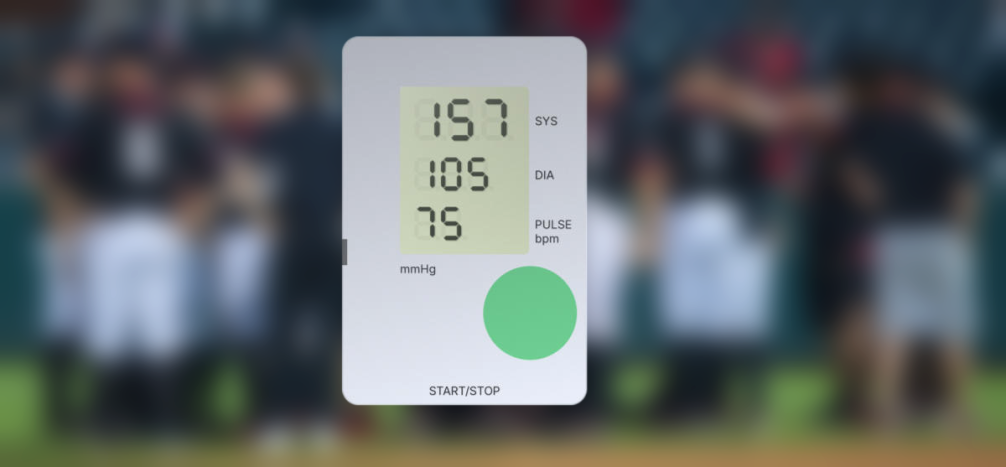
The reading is **157** mmHg
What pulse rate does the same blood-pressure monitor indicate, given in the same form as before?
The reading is **75** bpm
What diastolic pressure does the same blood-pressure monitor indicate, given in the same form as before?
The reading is **105** mmHg
